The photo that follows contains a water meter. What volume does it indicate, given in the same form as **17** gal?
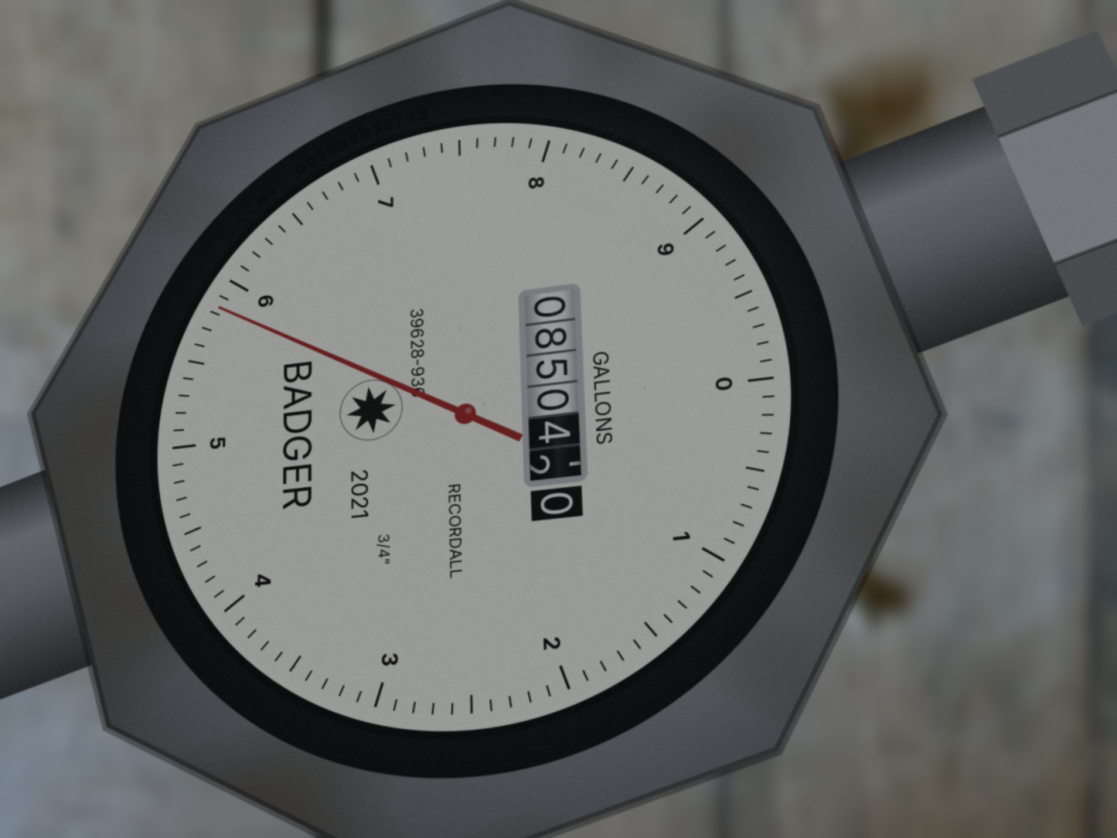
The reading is **850415.8** gal
